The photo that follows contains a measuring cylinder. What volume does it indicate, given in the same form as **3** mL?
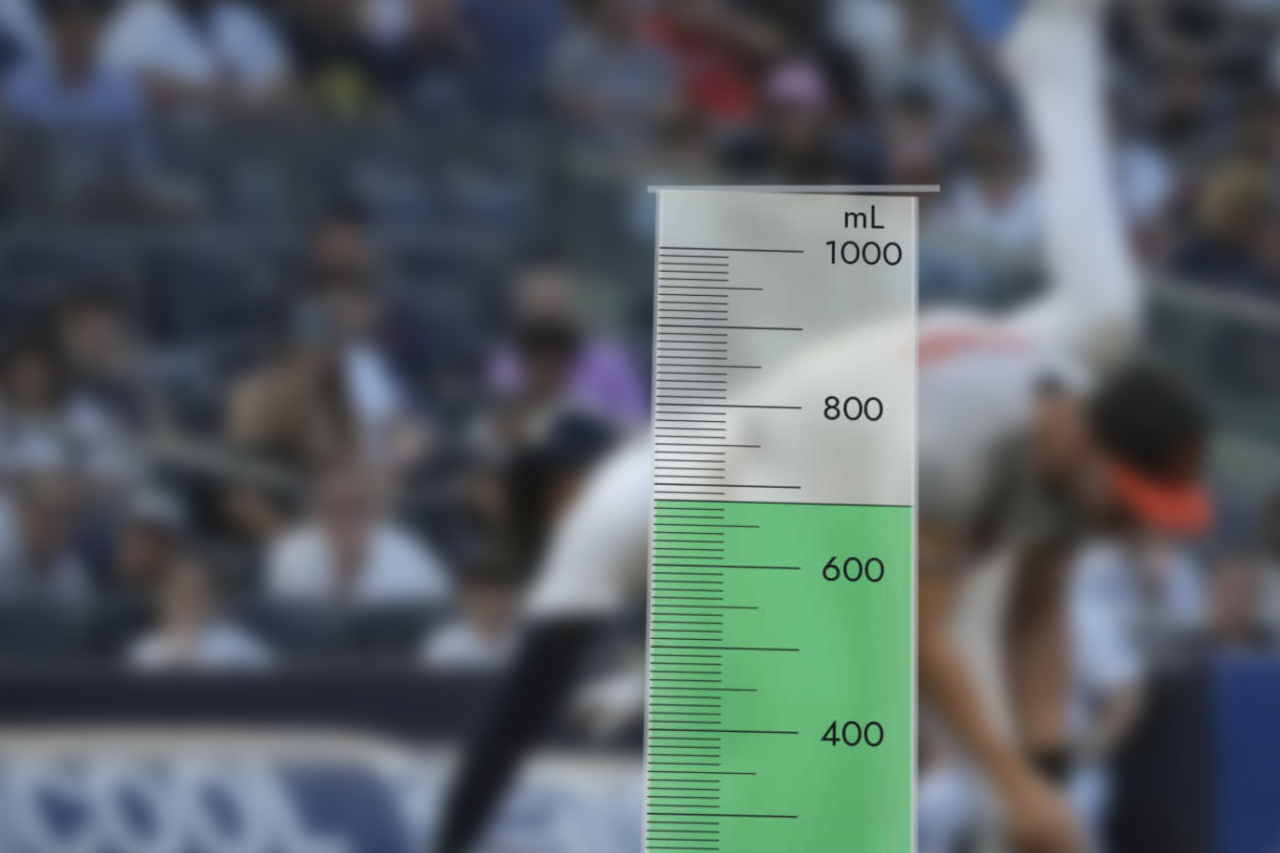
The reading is **680** mL
